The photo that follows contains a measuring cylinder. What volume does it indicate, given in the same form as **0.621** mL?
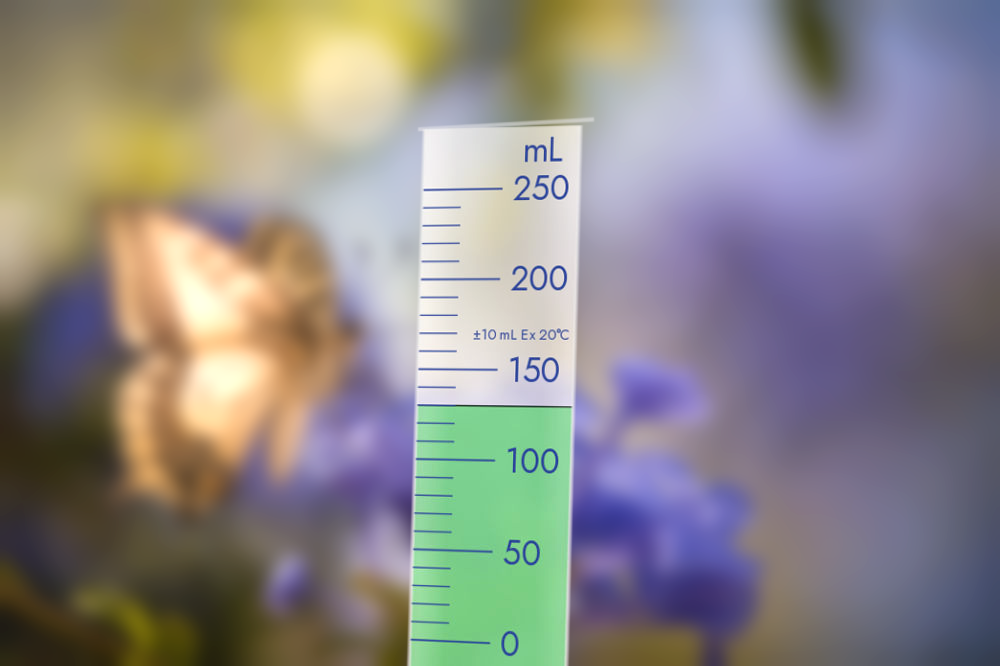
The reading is **130** mL
